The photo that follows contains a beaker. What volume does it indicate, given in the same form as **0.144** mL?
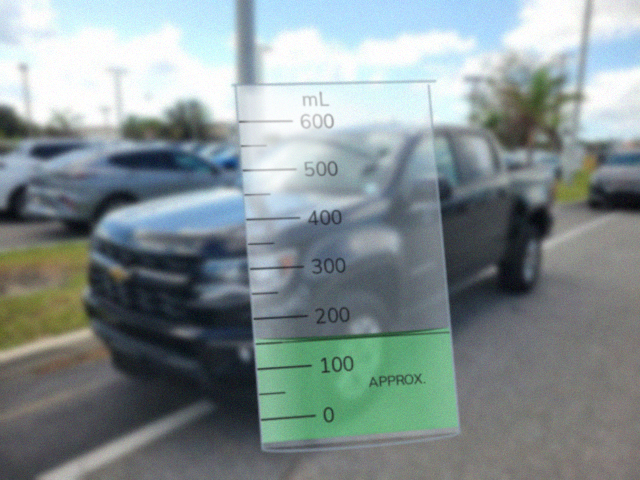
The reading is **150** mL
